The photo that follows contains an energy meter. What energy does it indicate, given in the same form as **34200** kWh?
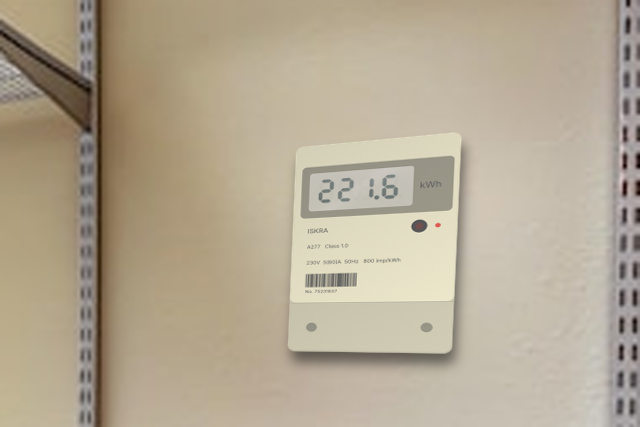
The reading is **221.6** kWh
